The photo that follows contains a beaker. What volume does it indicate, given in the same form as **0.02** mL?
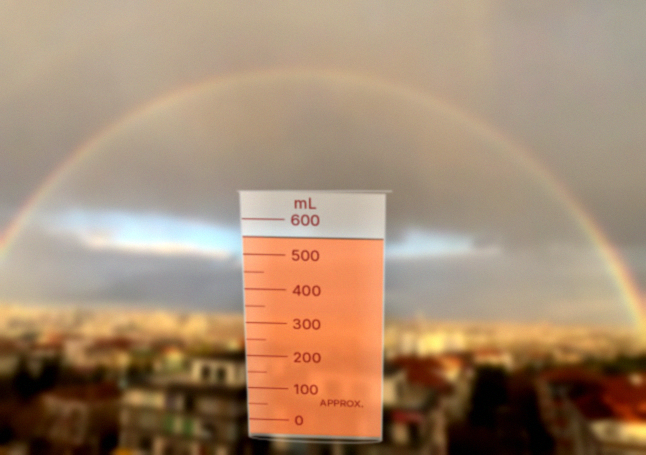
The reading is **550** mL
